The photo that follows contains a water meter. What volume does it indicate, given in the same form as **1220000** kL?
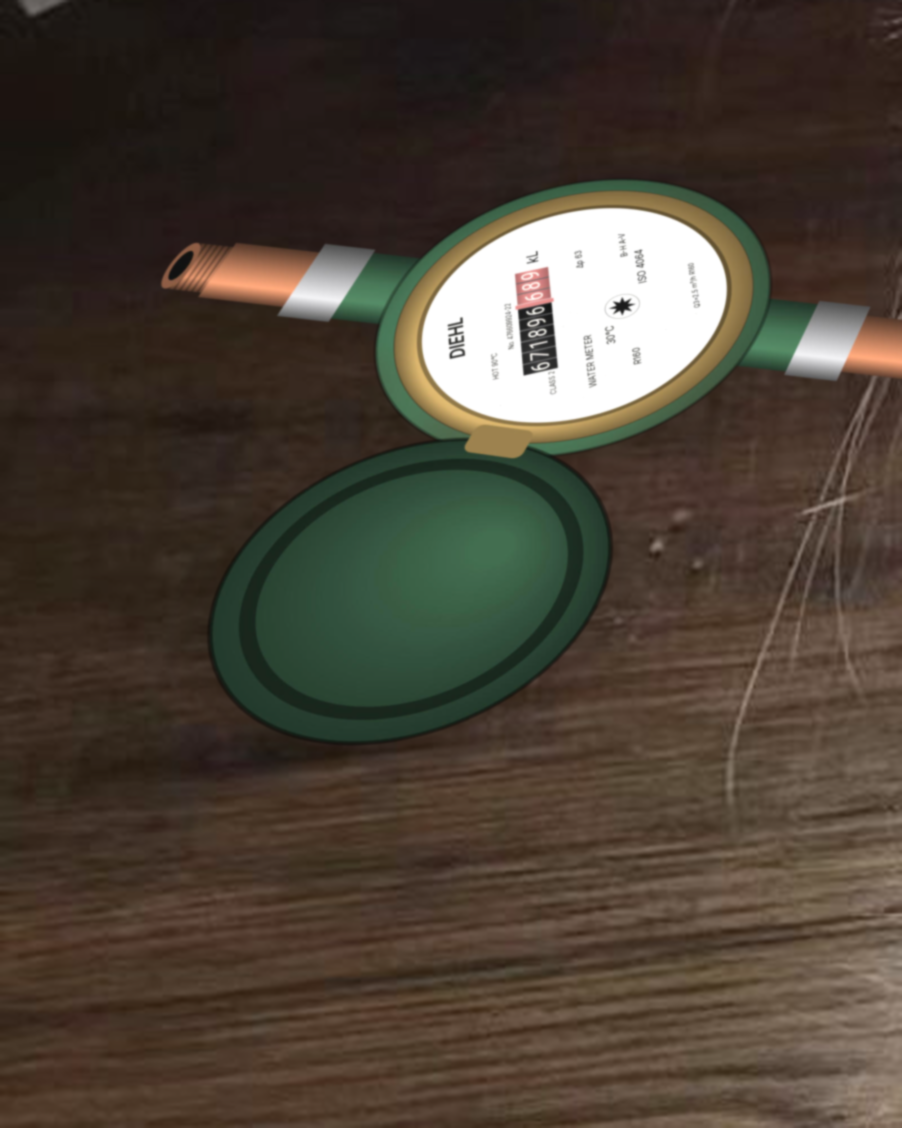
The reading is **671896.689** kL
